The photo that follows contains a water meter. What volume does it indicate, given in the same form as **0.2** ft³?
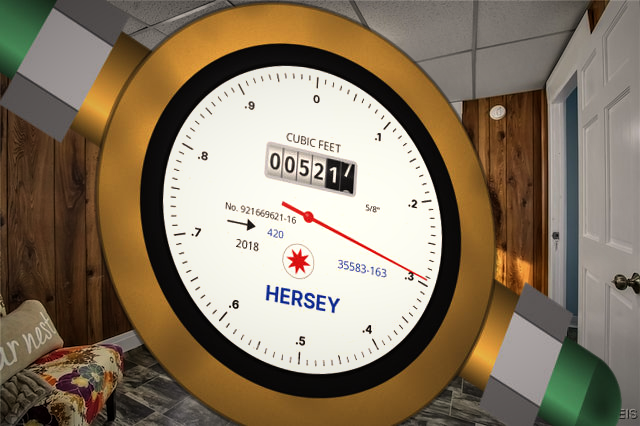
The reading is **5217.29** ft³
